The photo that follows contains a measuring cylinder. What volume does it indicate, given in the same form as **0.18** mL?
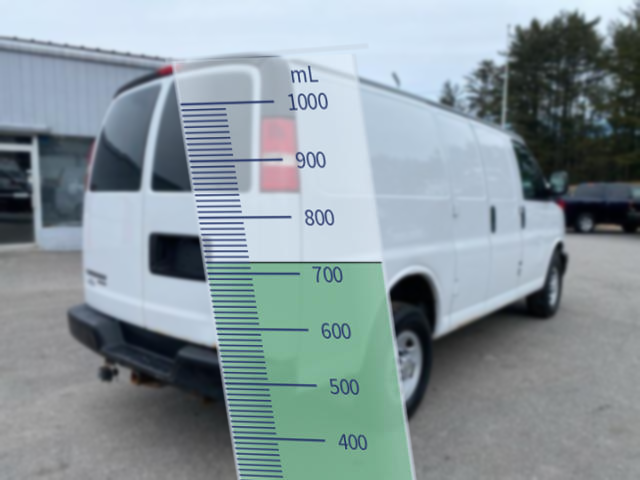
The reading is **720** mL
